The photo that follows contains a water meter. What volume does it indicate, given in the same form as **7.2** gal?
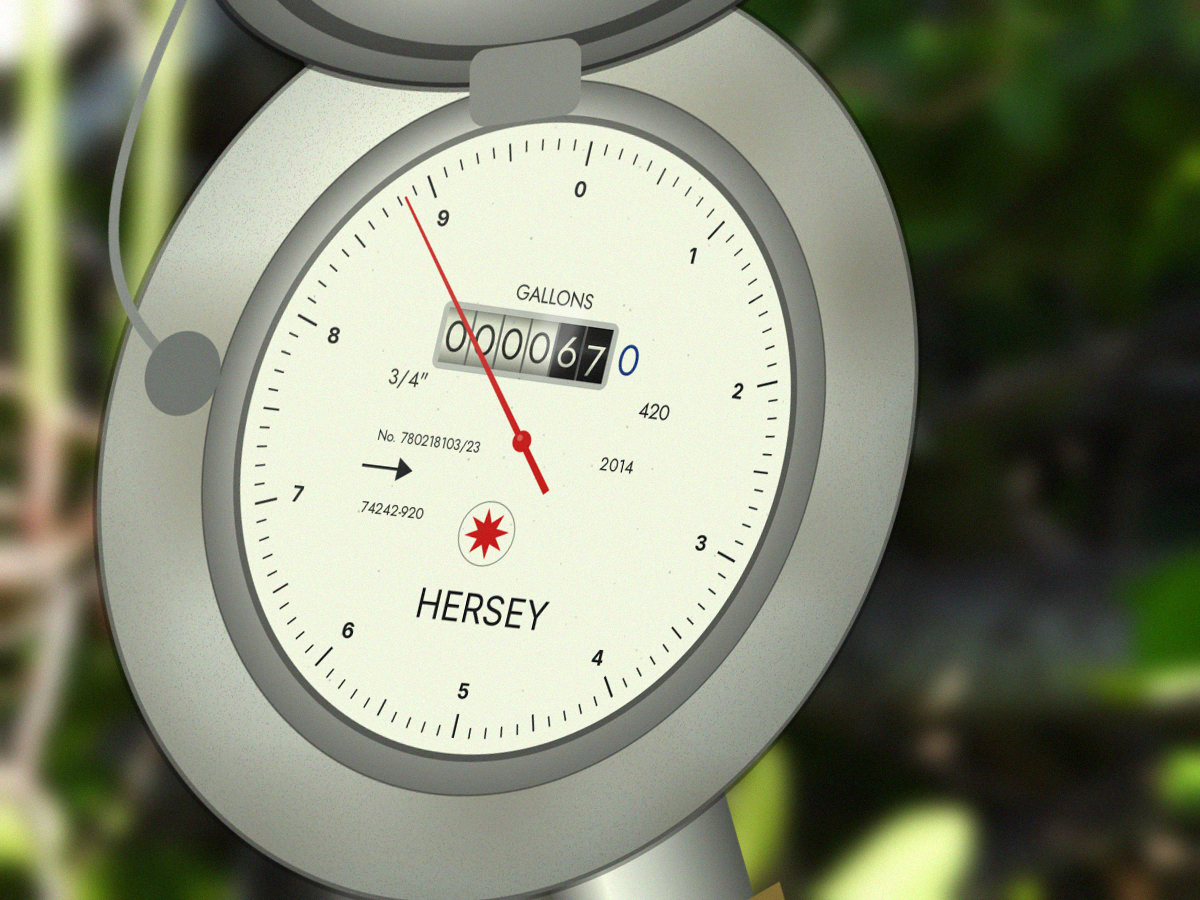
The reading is **668.8** gal
